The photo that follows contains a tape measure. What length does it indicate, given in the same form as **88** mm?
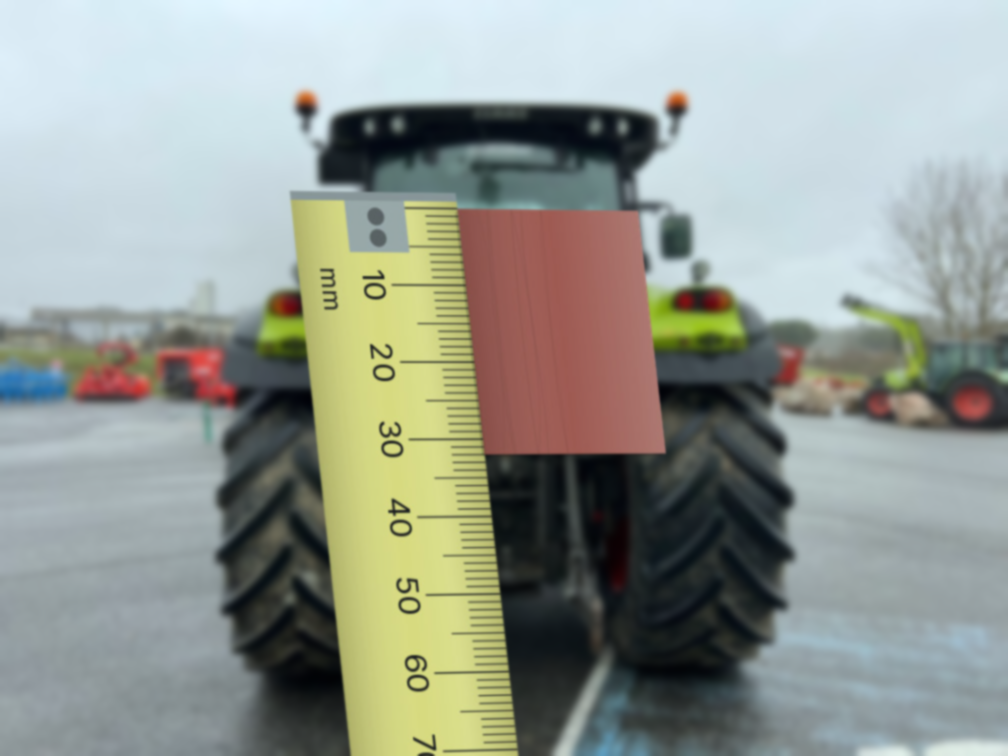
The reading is **32** mm
